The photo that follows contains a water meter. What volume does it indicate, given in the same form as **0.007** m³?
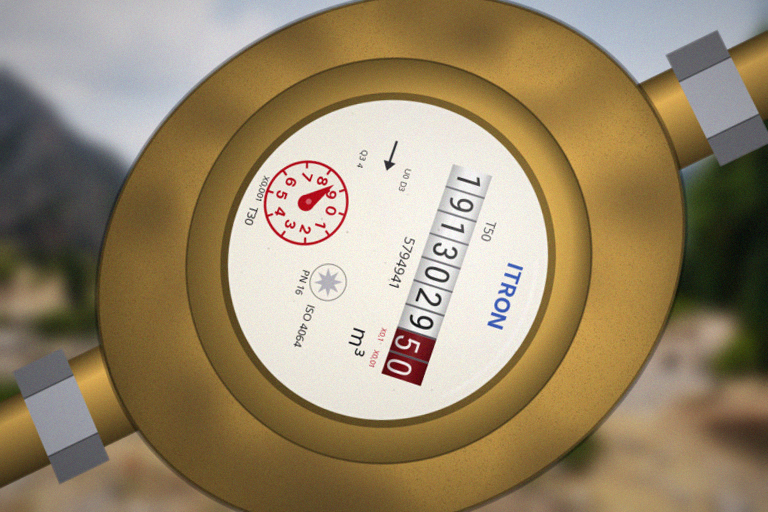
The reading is **1913029.498** m³
